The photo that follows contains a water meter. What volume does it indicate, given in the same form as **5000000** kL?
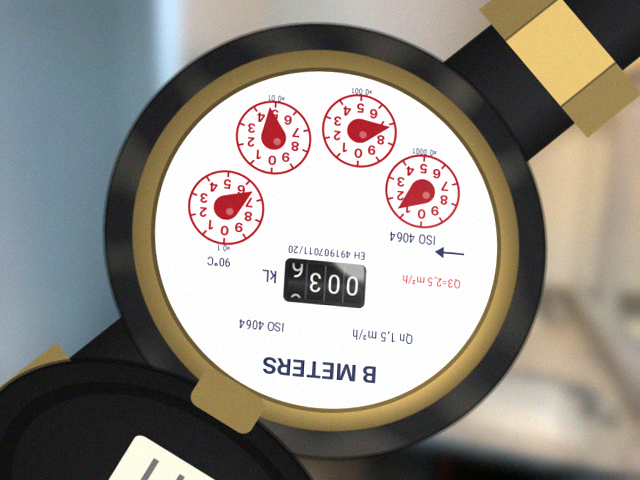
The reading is **35.6471** kL
